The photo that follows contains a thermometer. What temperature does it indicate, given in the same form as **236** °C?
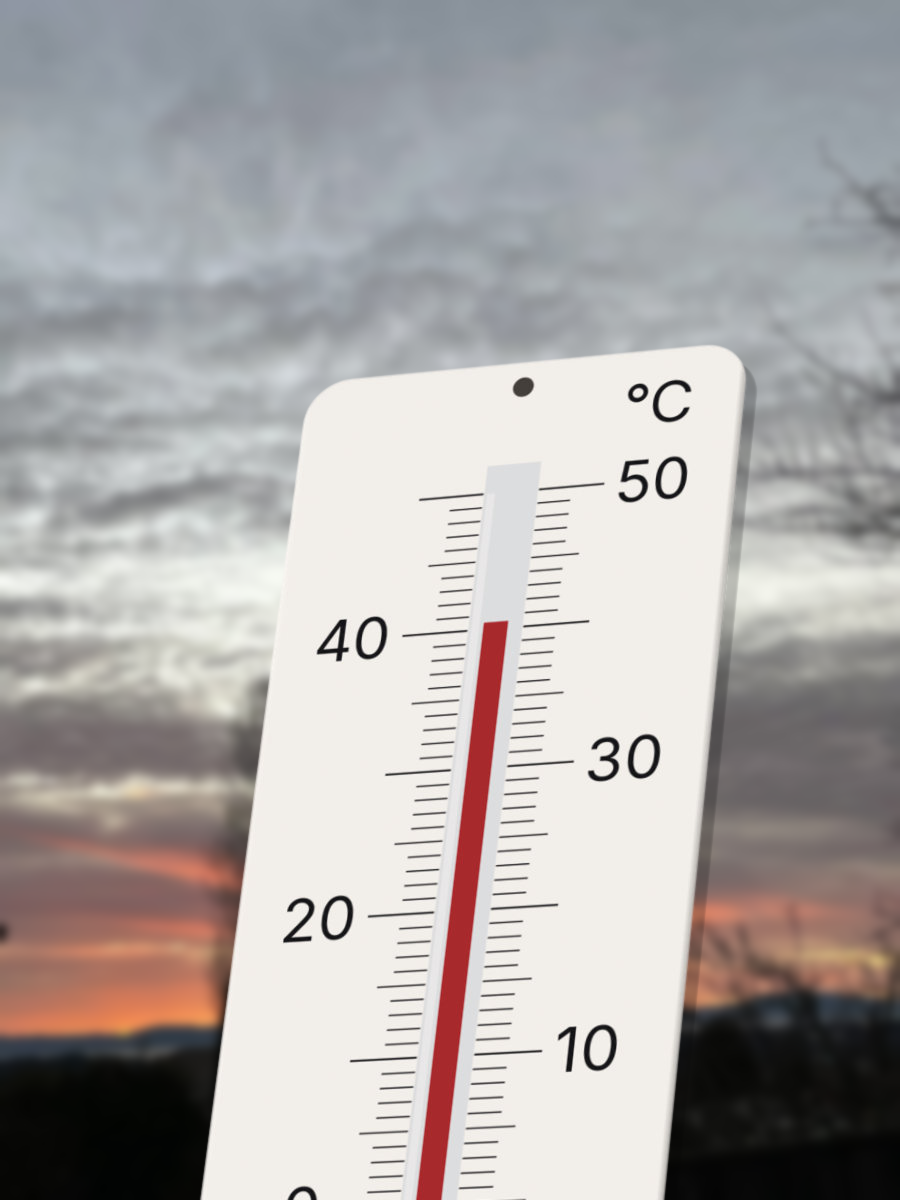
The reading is **40.5** °C
